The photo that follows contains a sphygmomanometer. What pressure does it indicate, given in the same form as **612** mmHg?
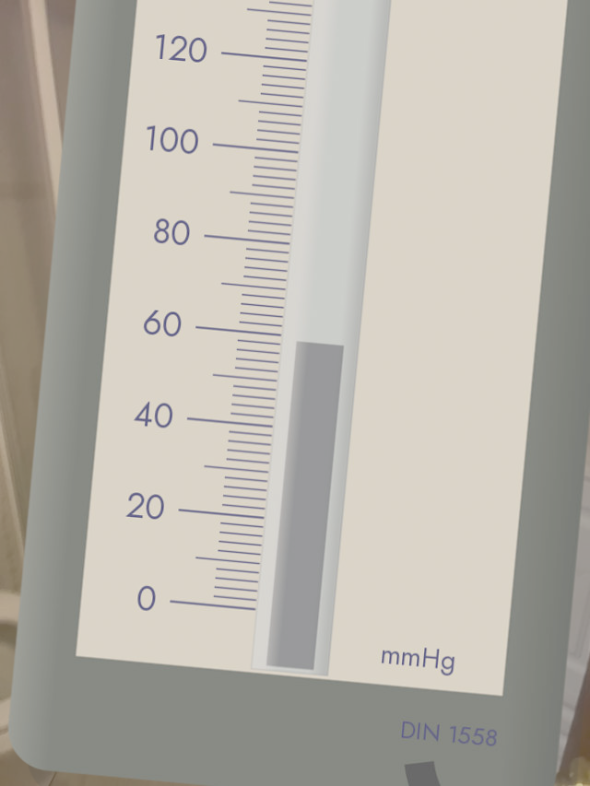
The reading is **59** mmHg
